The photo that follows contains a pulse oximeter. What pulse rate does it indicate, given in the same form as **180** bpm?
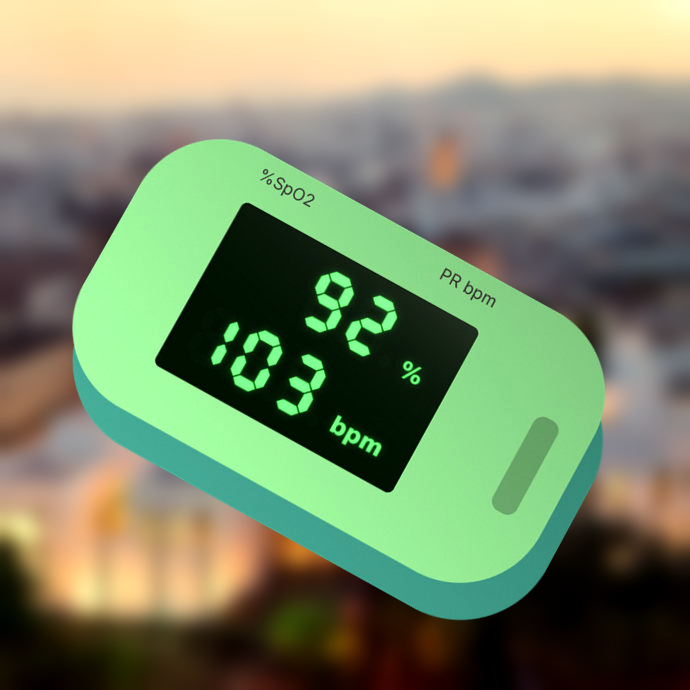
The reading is **103** bpm
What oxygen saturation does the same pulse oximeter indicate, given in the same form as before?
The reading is **92** %
